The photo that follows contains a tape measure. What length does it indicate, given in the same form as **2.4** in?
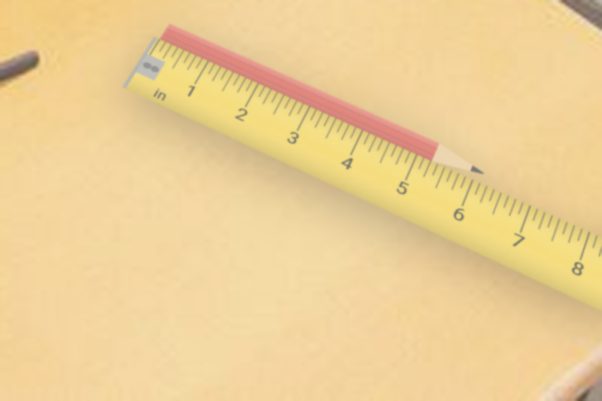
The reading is **6.125** in
